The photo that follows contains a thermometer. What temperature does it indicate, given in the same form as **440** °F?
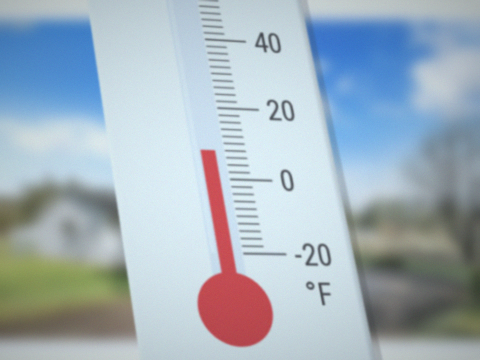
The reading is **8** °F
